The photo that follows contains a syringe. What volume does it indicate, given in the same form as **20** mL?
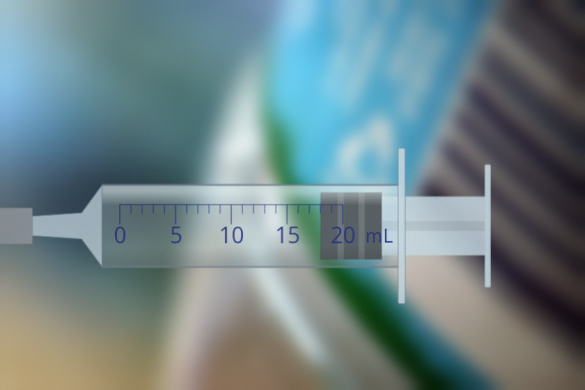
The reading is **18** mL
